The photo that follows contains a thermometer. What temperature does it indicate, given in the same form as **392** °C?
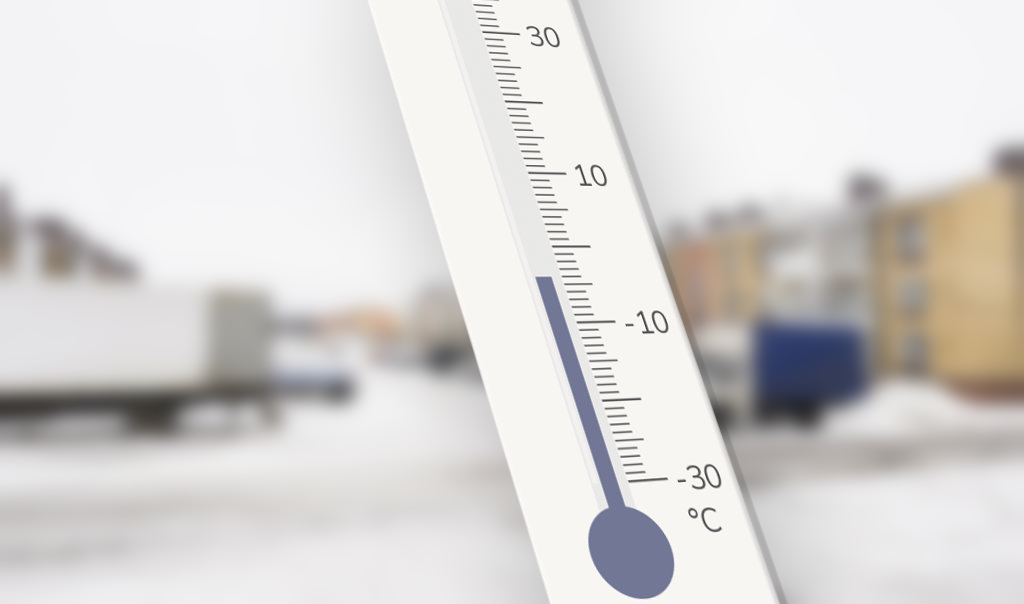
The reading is **-4** °C
